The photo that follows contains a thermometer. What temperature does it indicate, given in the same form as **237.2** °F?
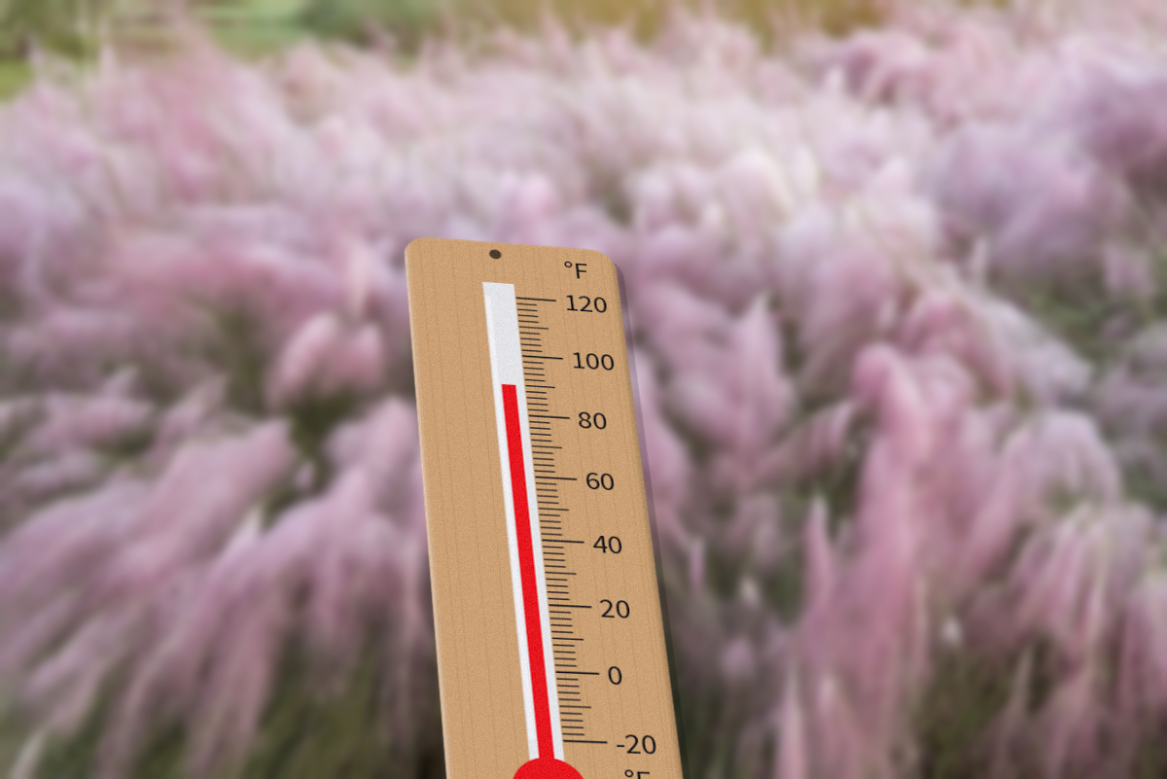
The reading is **90** °F
